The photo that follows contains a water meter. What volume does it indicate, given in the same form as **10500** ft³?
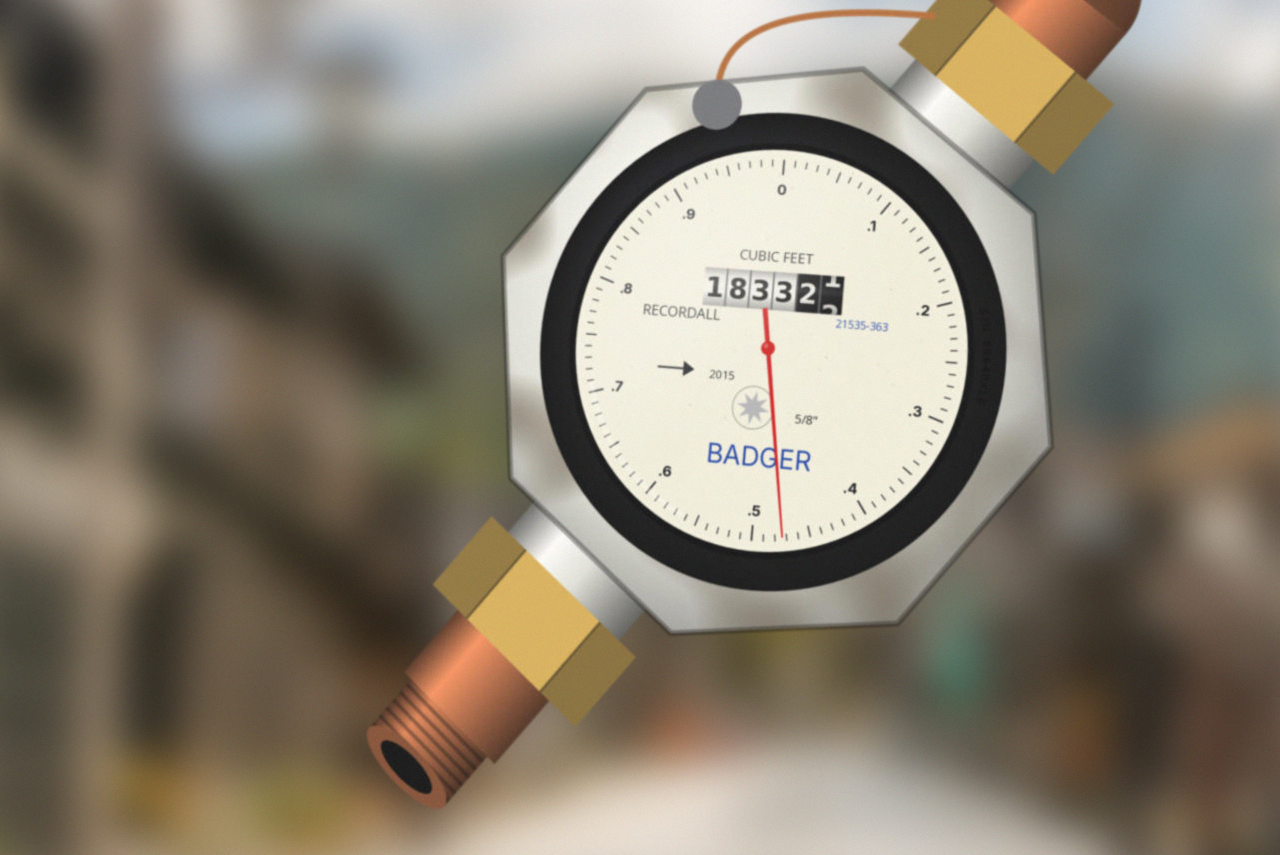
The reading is **183321.47** ft³
